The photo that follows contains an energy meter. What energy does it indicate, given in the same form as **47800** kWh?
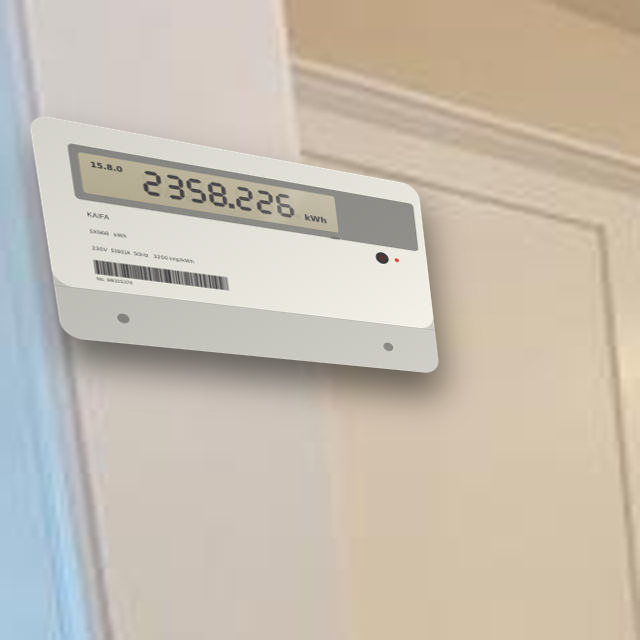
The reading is **2358.226** kWh
